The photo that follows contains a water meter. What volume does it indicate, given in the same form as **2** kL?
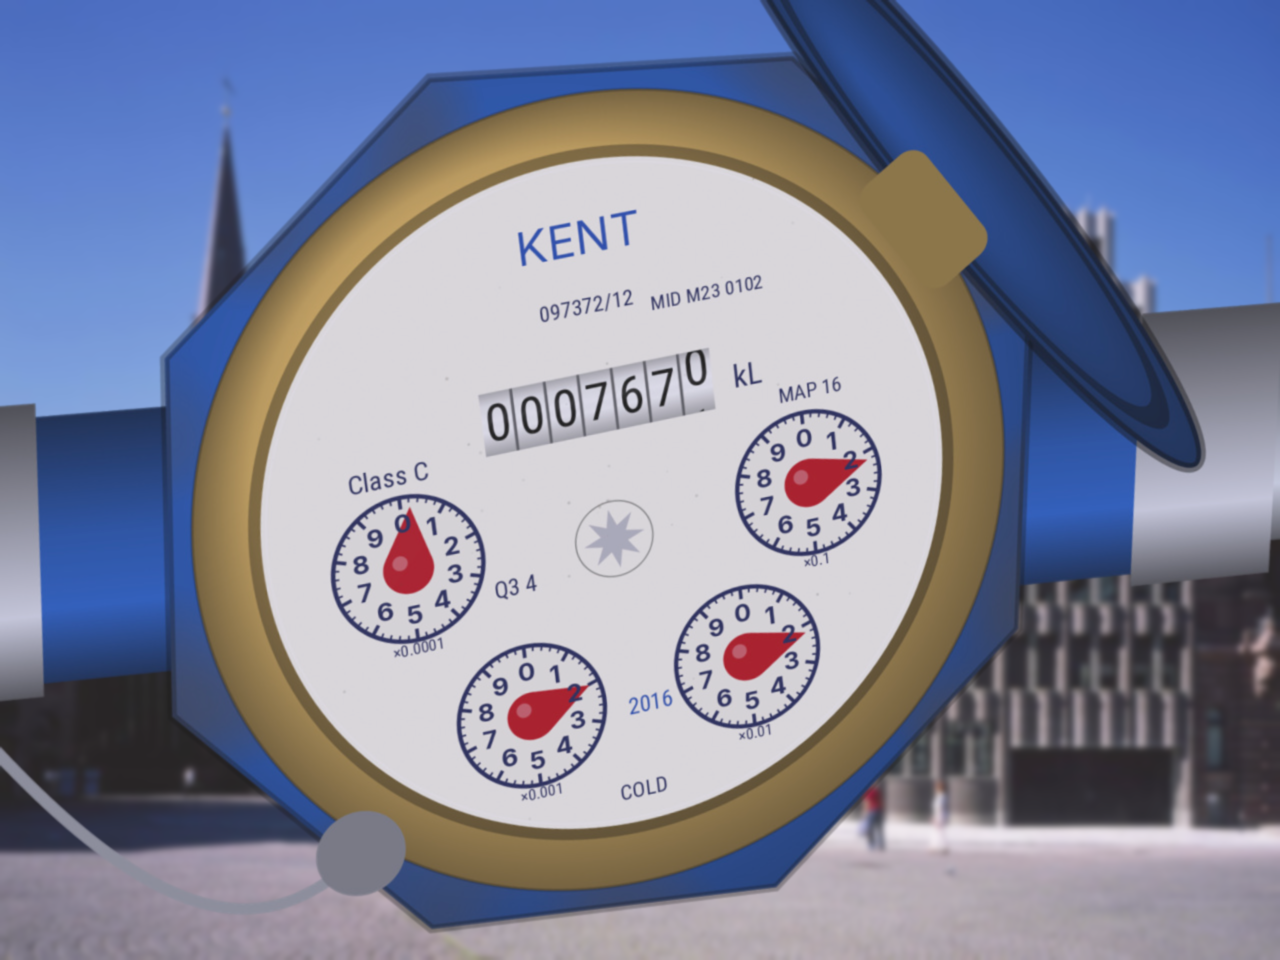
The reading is **7670.2220** kL
